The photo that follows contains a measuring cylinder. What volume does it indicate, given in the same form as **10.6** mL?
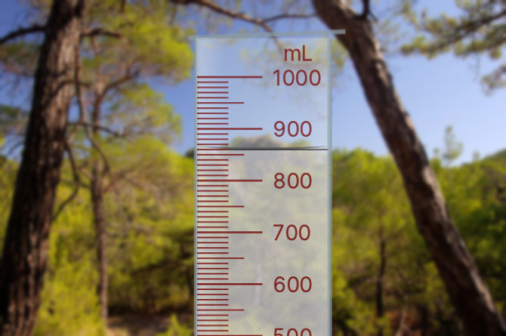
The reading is **860** mL
